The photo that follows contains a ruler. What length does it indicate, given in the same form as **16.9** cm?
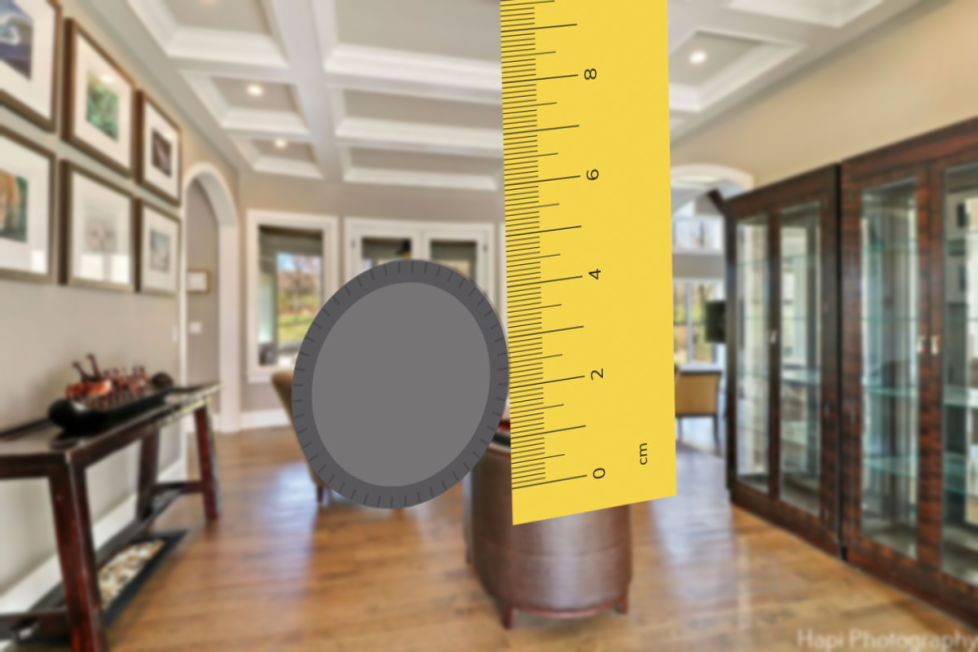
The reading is **4.8** cm
